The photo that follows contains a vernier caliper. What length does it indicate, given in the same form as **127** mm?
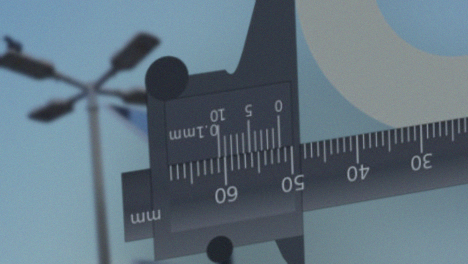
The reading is **51.8** mm
